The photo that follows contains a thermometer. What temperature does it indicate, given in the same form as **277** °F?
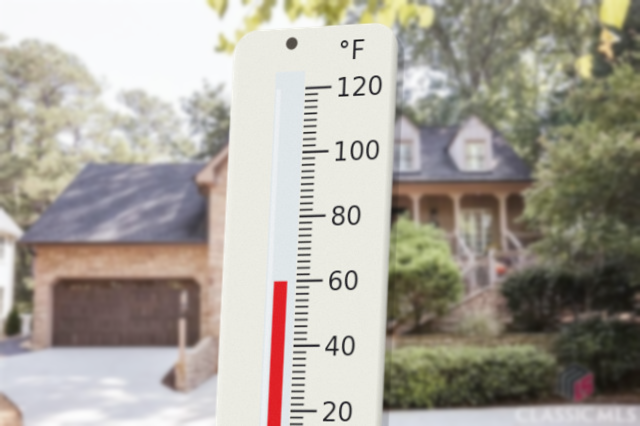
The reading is **60** °F
